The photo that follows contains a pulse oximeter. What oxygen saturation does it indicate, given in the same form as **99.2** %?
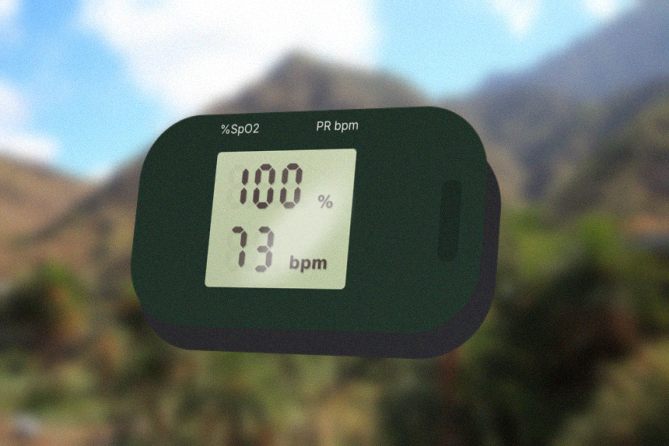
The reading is **100** %
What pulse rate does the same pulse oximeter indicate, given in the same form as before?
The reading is **73** bpm
